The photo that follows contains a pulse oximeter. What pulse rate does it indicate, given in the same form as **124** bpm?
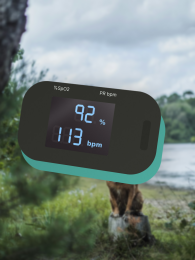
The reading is **113** bpm
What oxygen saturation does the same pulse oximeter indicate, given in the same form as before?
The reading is **92** %
